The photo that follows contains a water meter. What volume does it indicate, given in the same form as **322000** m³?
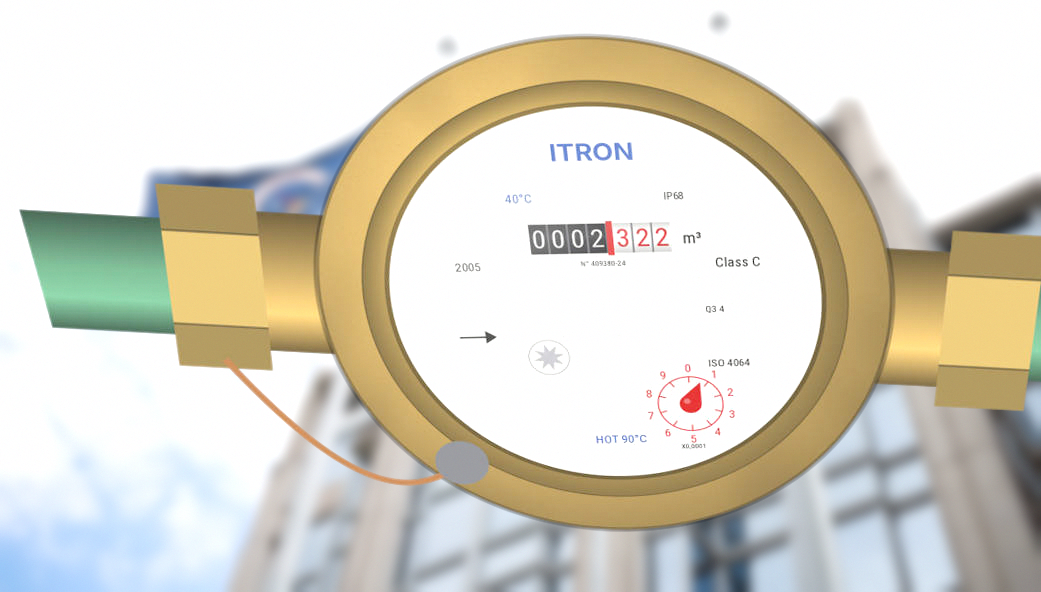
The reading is **2.3220** m³
